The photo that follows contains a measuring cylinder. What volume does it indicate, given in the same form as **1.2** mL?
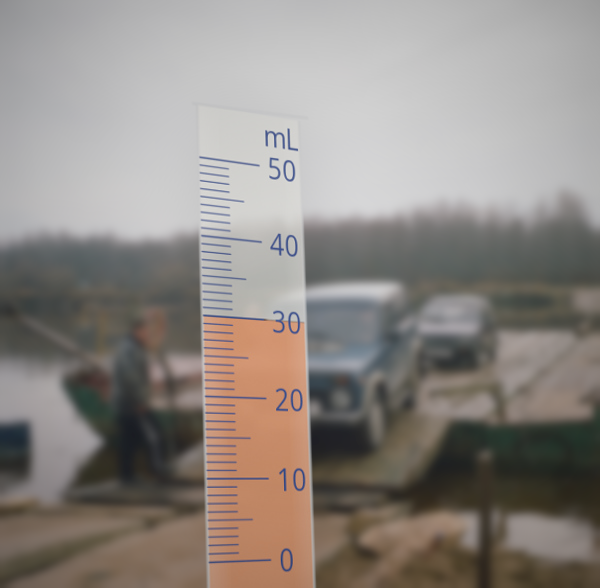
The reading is **30** mL
